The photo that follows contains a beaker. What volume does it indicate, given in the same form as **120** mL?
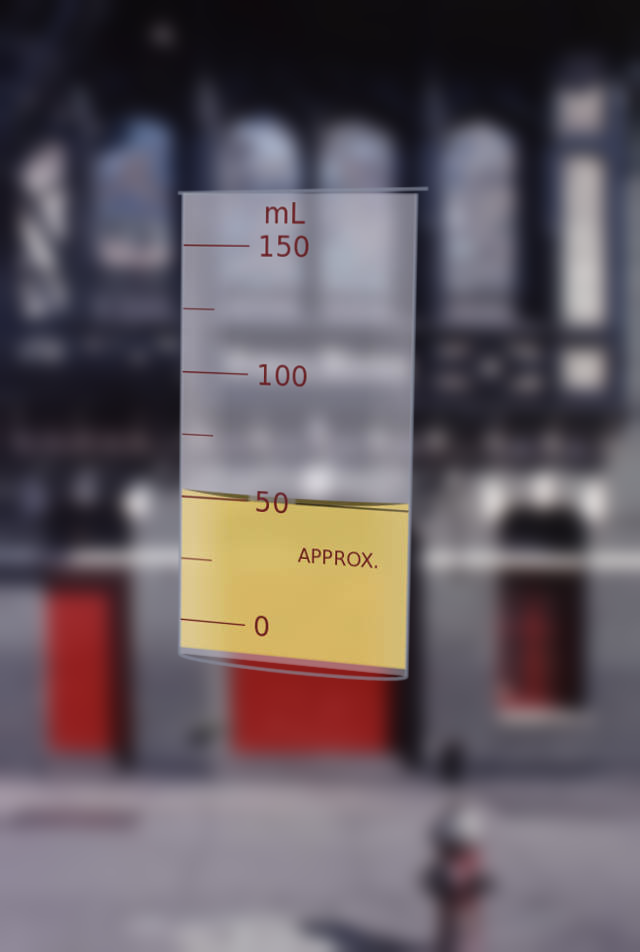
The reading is **50** mL
